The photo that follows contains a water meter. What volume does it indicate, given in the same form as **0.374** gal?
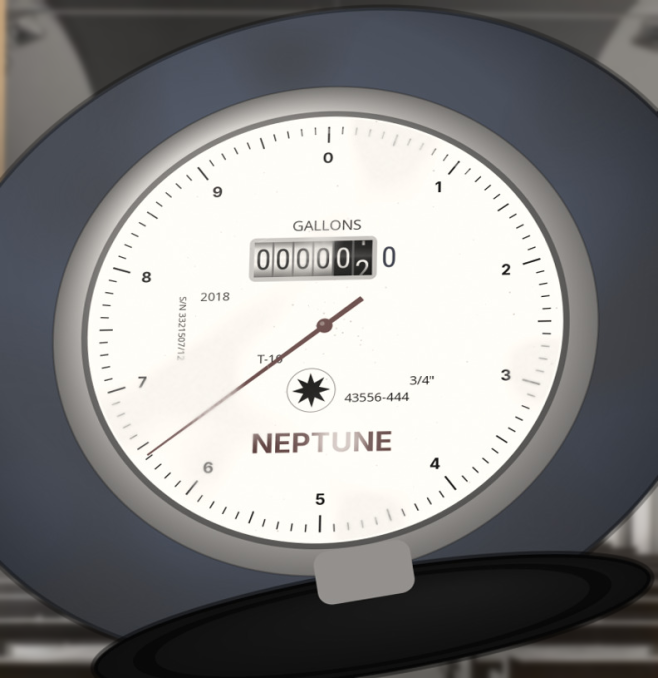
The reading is **16.4** gal
